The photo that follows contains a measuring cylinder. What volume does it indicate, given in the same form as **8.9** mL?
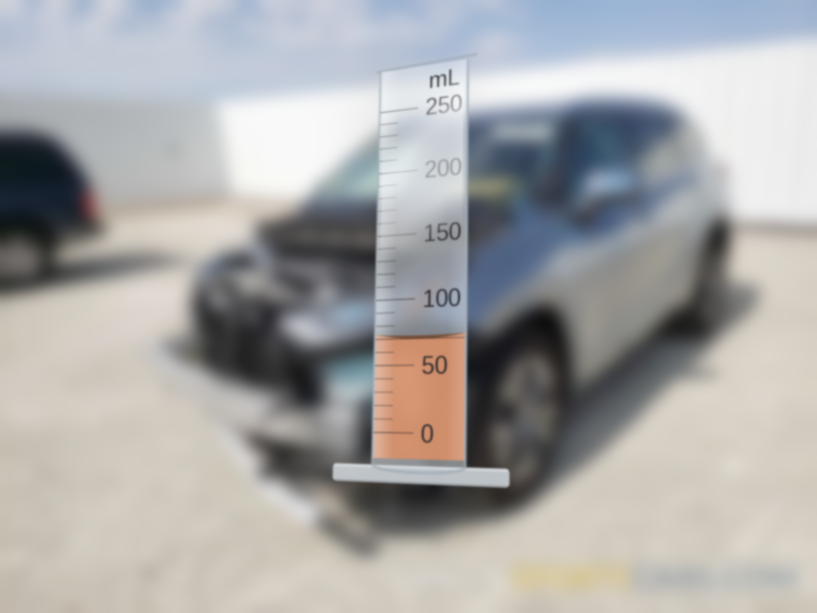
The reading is **70** mL
